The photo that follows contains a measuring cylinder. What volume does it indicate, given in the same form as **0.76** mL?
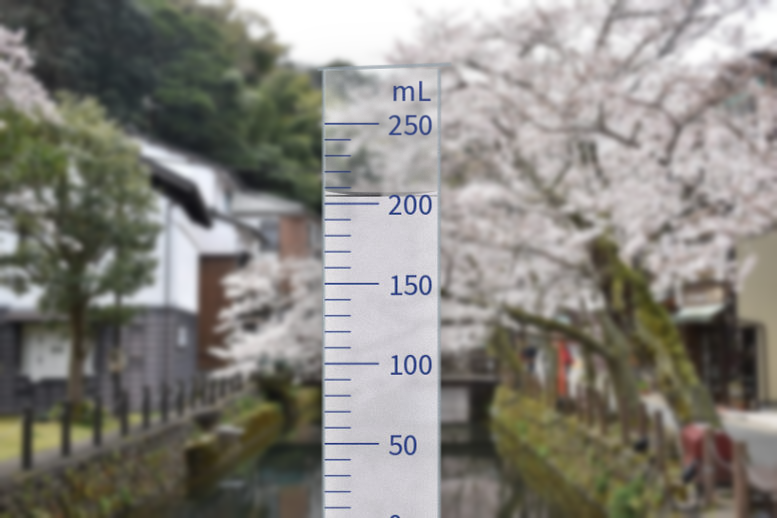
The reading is **205** mL
